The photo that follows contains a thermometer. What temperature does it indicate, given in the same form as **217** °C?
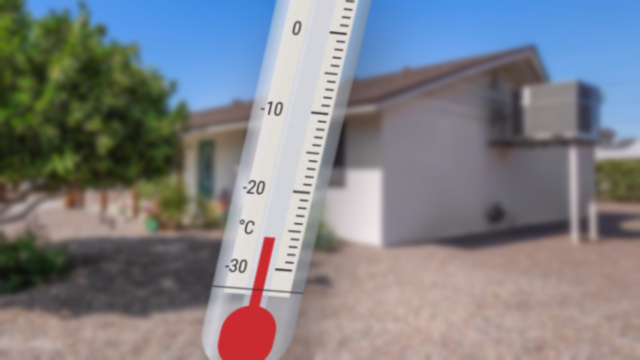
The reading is **-26** °C
